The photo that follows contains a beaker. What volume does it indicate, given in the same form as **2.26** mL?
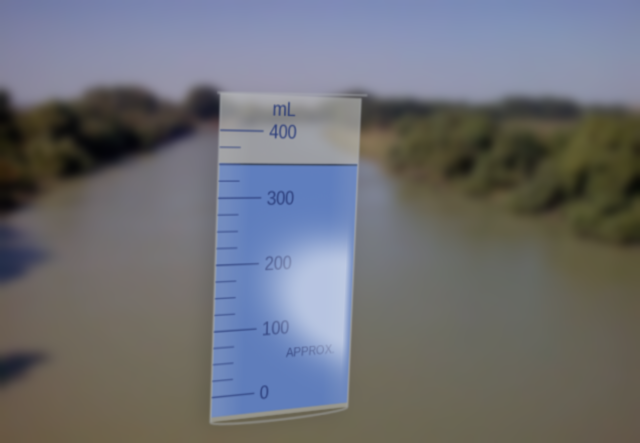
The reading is **350** mL
